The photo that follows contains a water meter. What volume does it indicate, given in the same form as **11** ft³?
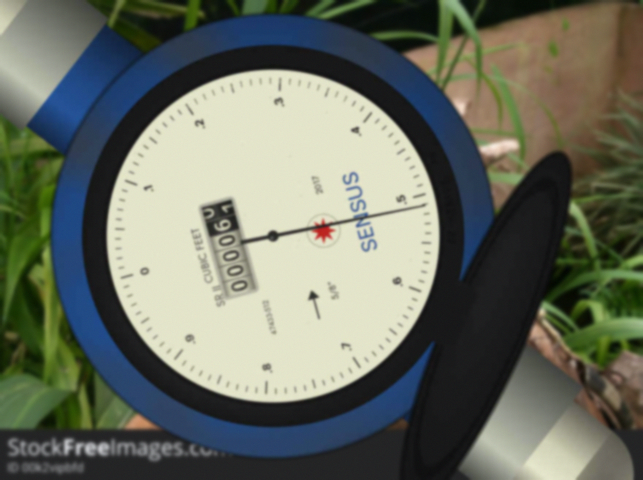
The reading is **60.51** ft³
